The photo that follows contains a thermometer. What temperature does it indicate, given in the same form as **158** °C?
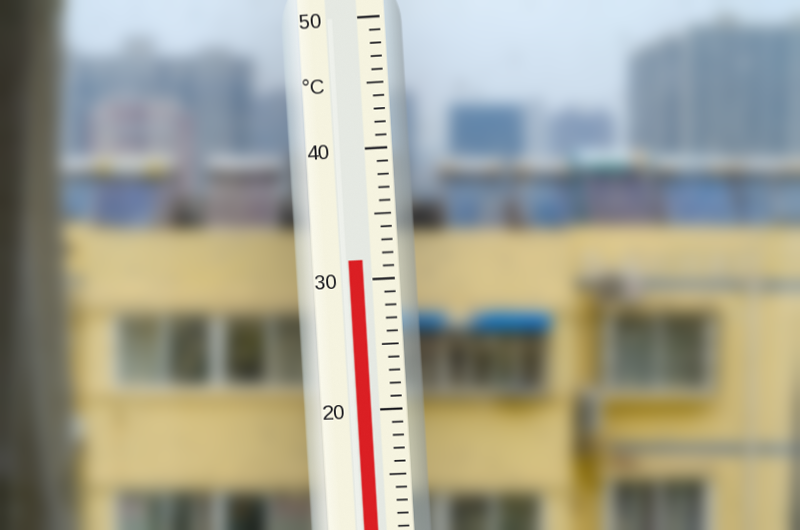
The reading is **31.5** °C
